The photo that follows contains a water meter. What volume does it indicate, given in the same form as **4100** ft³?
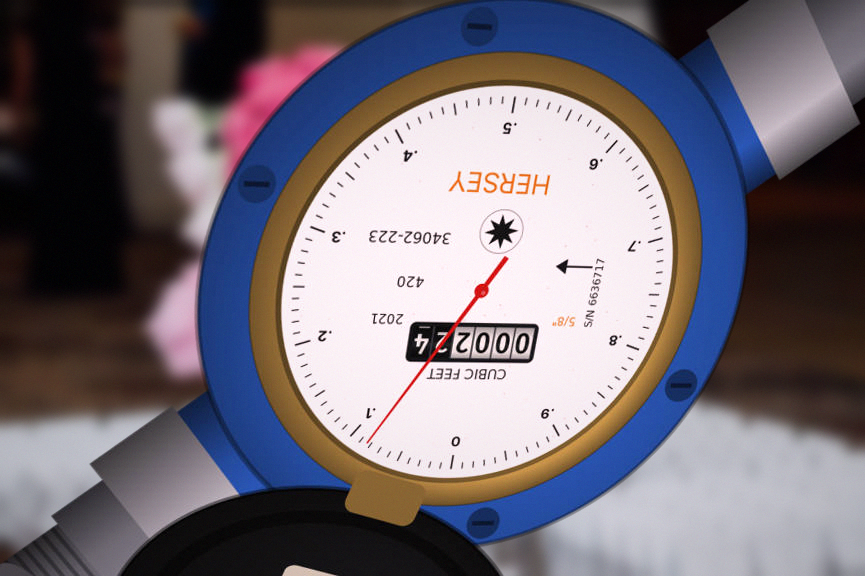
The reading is **224.08** ft³
